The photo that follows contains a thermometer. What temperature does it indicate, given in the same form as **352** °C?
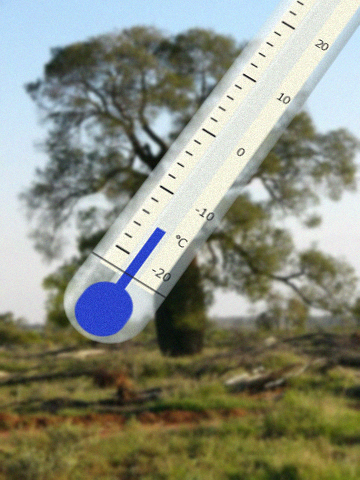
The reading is **-15** °C
